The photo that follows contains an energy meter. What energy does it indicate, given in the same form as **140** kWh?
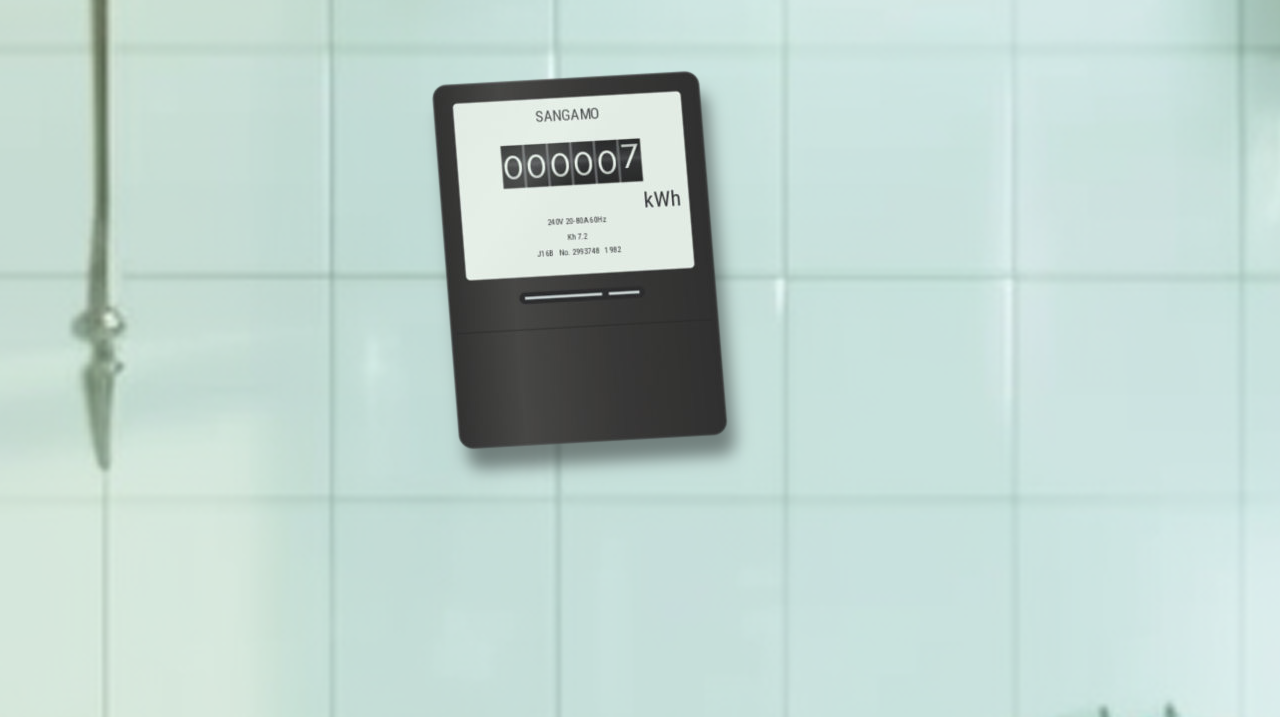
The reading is **7** kWh
